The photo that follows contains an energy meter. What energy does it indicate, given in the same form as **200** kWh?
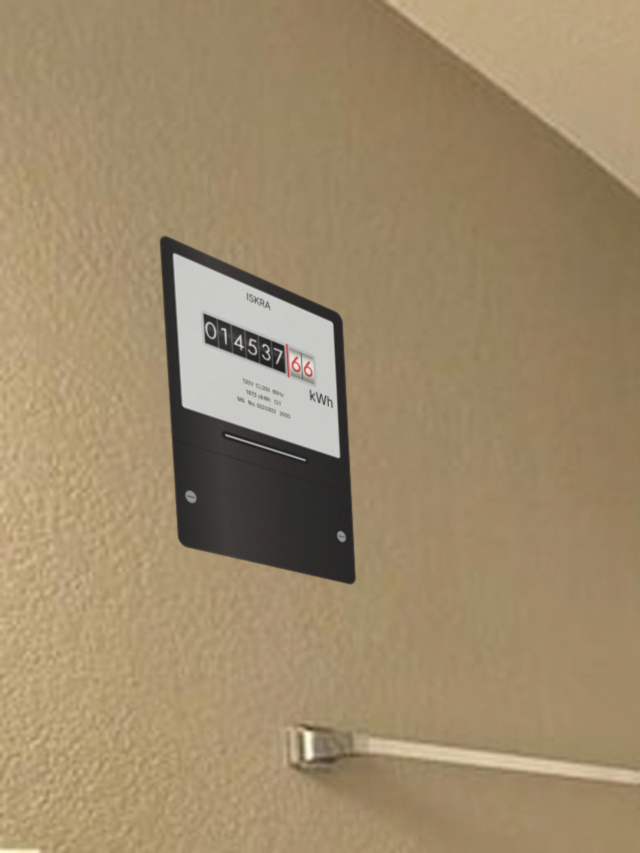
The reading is **14537.66** kWh
